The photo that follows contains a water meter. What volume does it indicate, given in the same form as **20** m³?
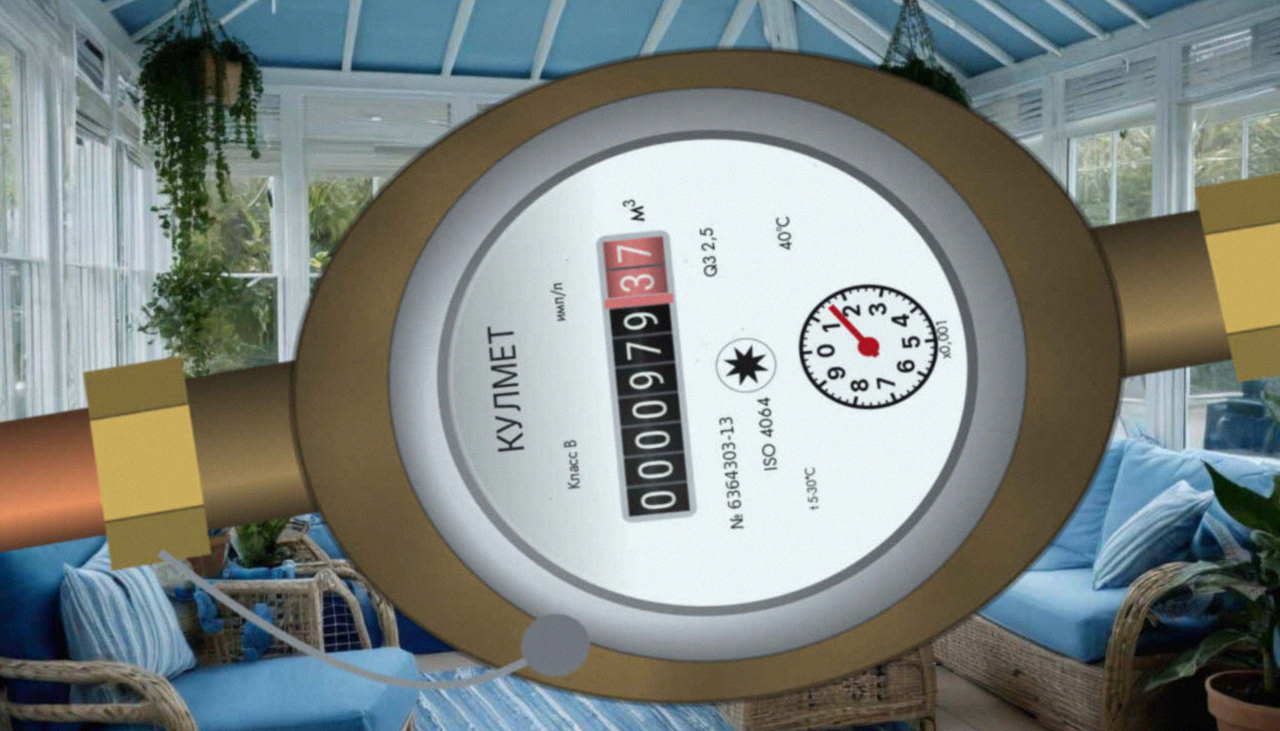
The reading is **979.371** m³
